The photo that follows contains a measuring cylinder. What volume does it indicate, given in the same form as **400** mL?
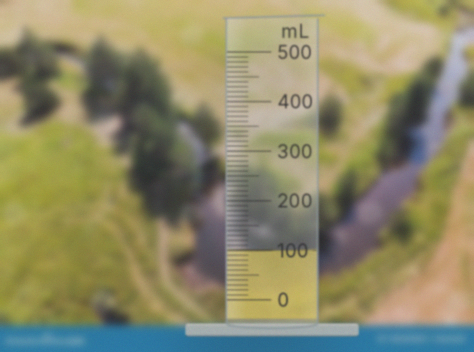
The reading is **100** mL
